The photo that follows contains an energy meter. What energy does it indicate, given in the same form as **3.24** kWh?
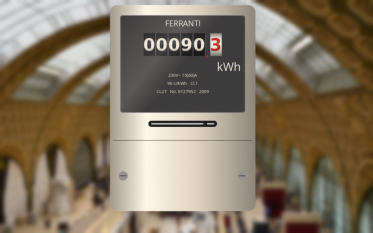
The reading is **90.3** kWh
